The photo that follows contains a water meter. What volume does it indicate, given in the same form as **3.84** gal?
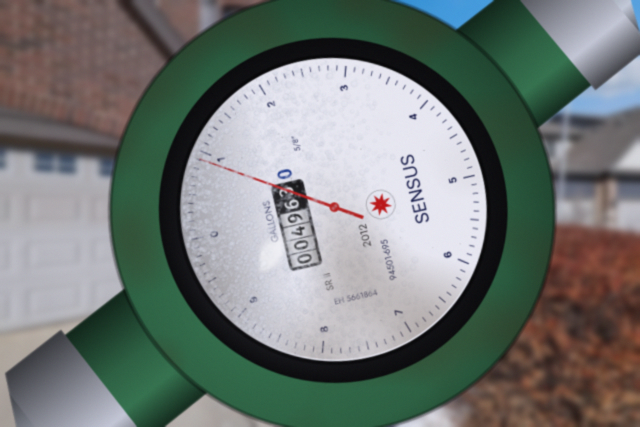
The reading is **49630.9** gal
